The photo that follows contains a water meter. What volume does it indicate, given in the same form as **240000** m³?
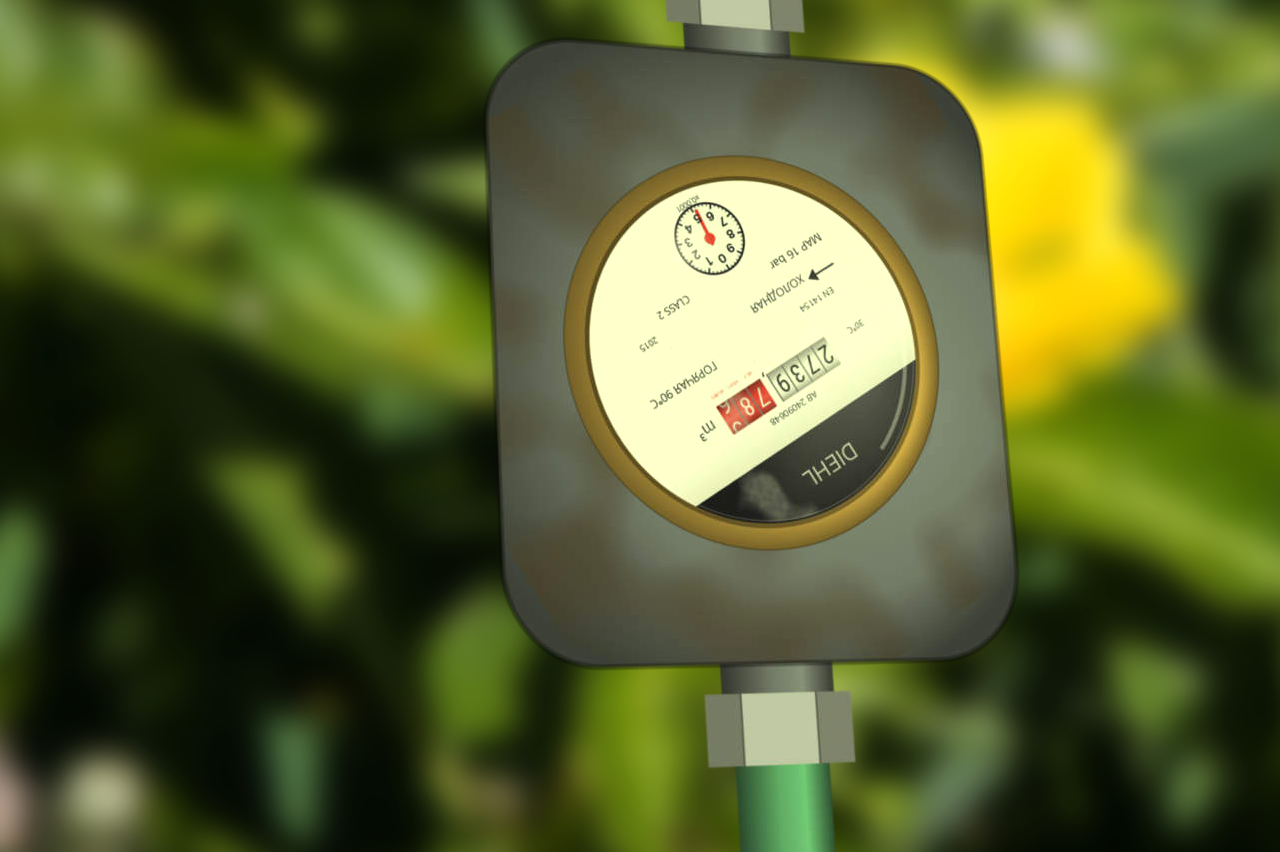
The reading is **2739.7855** m³
